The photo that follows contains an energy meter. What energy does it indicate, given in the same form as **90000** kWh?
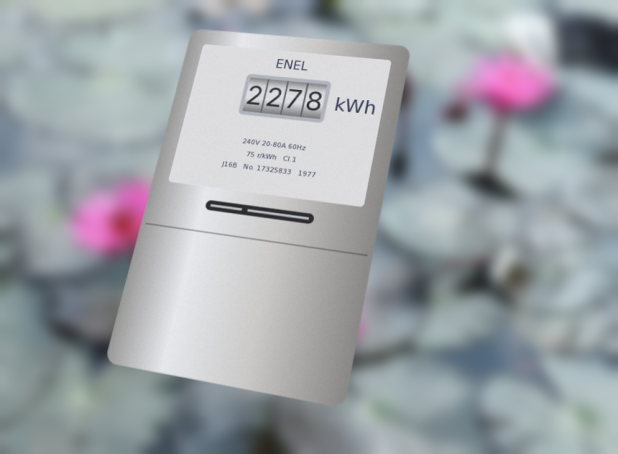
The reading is **2278** kWh
